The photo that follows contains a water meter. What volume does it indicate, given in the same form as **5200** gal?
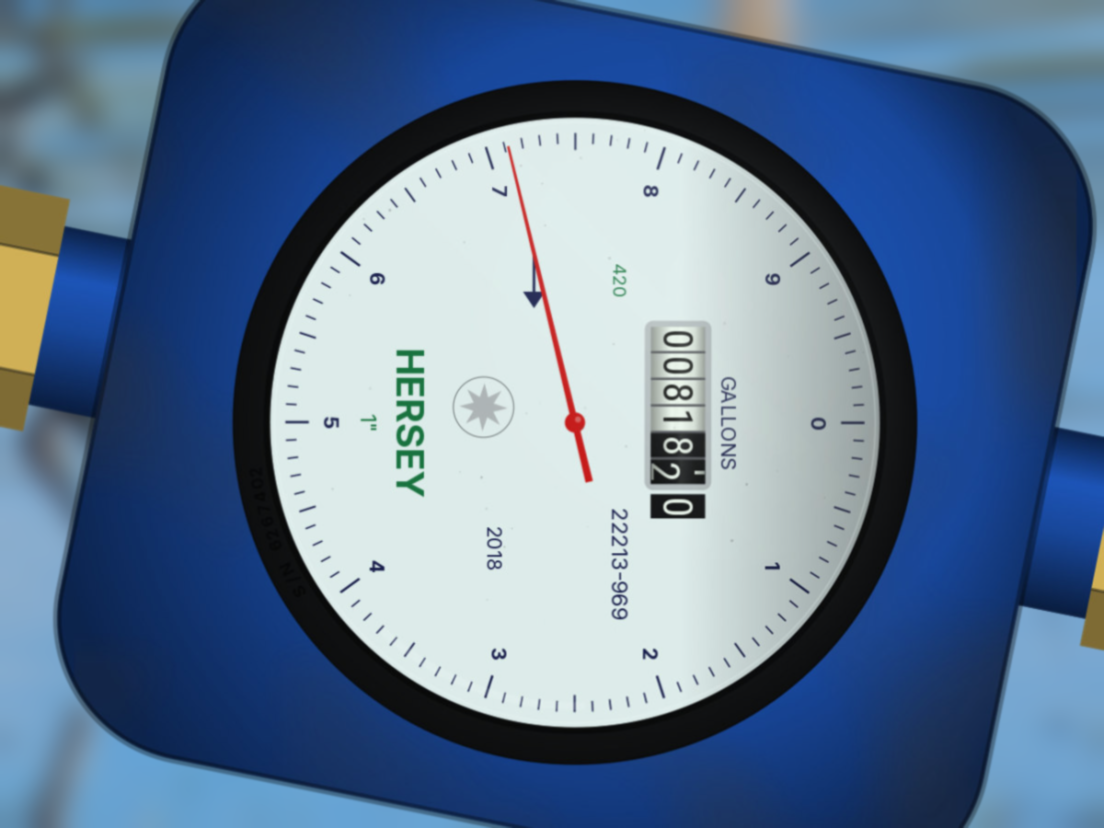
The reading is **81817.1** gal
